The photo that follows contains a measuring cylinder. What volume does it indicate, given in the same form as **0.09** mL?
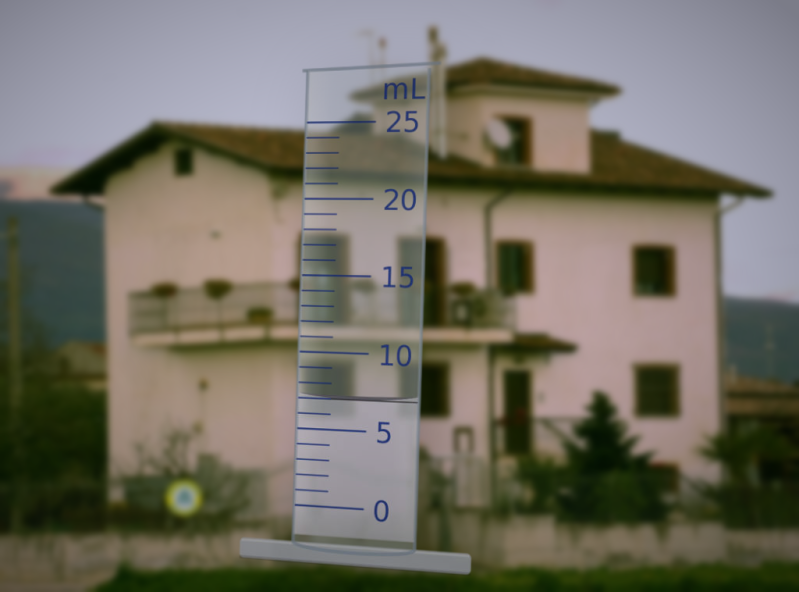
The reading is **7** mL
